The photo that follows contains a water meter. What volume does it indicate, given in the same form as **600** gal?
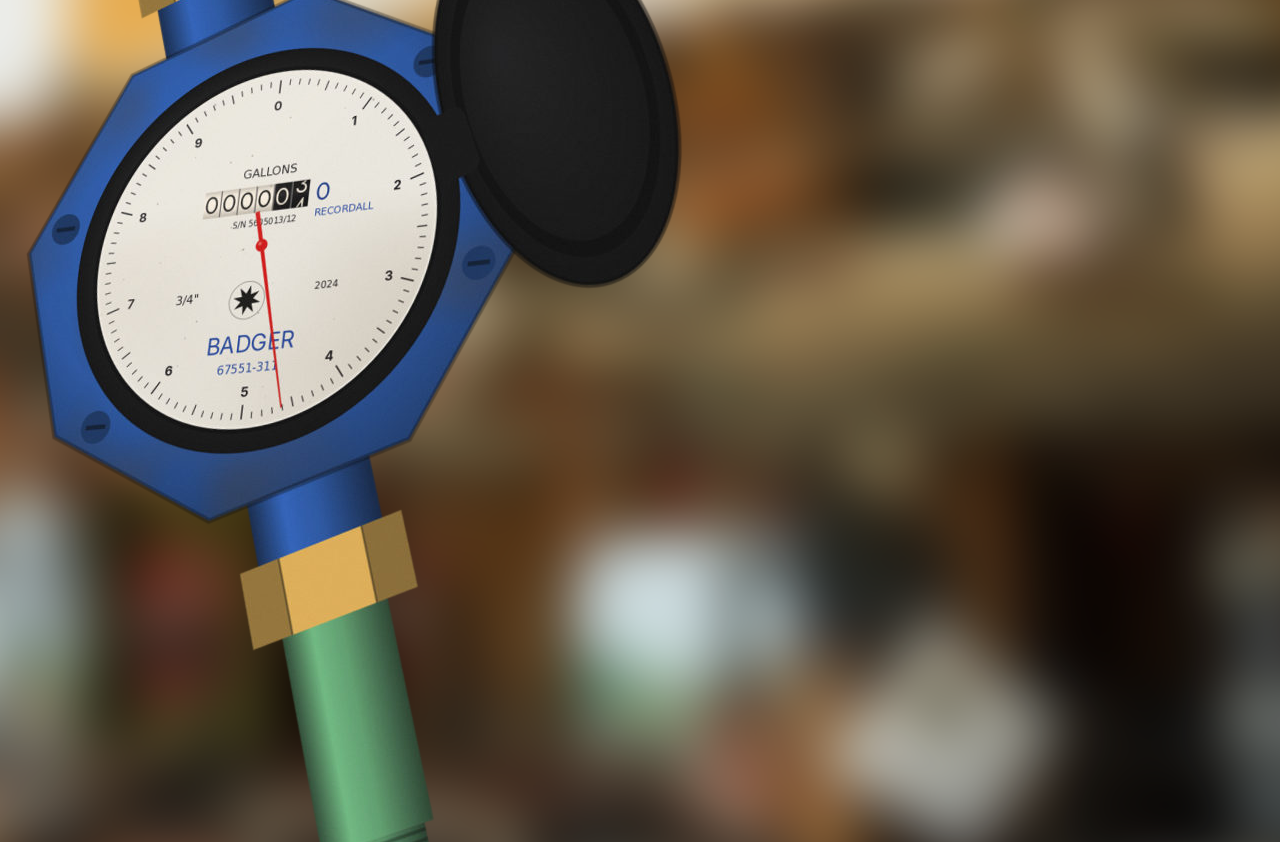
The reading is **34.6** gal
